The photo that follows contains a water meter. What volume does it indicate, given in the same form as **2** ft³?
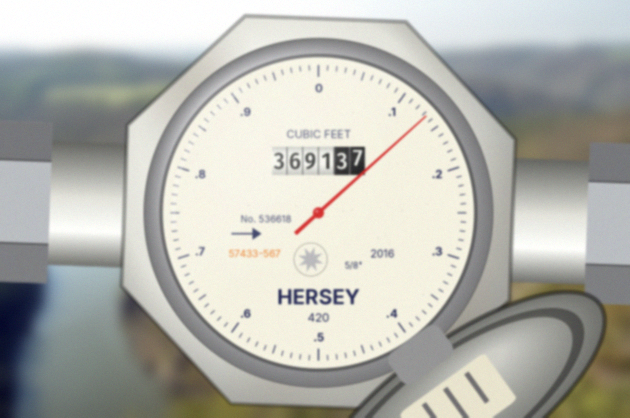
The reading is **369137.13** ft³
